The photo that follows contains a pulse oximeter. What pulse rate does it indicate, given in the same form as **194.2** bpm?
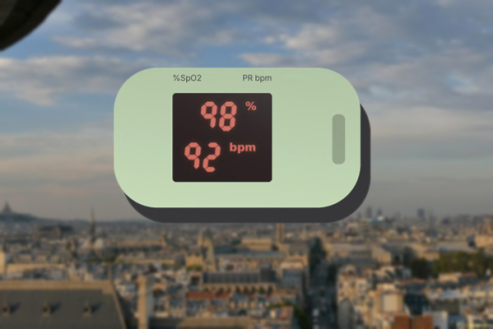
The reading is **92** bpm
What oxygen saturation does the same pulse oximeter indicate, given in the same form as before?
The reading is **98** %
